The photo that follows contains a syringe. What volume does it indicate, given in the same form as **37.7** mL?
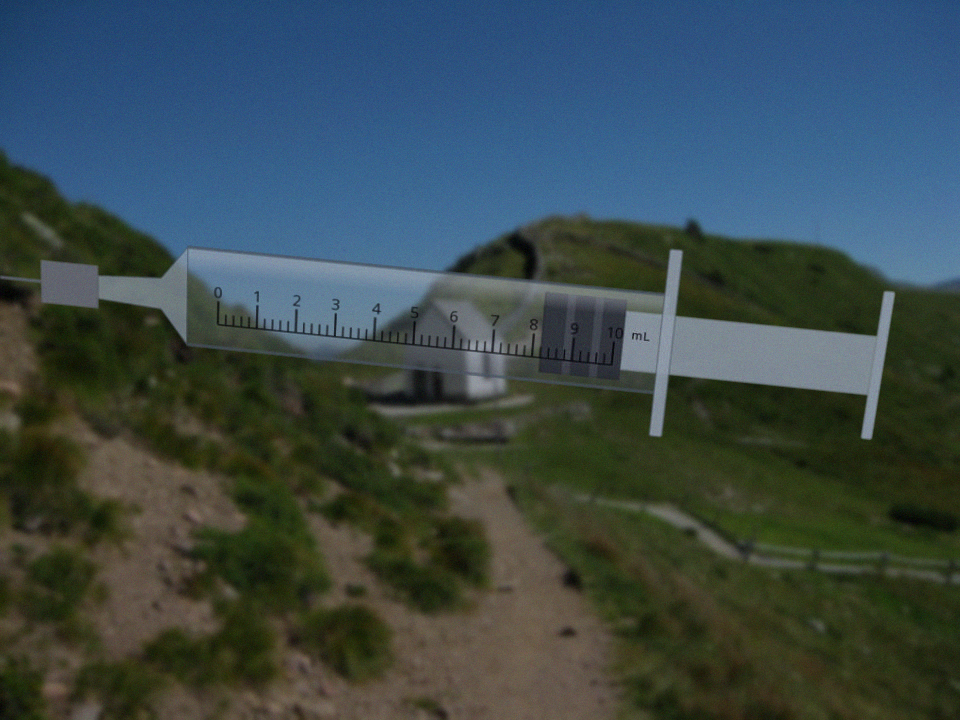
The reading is **8.2** mL
